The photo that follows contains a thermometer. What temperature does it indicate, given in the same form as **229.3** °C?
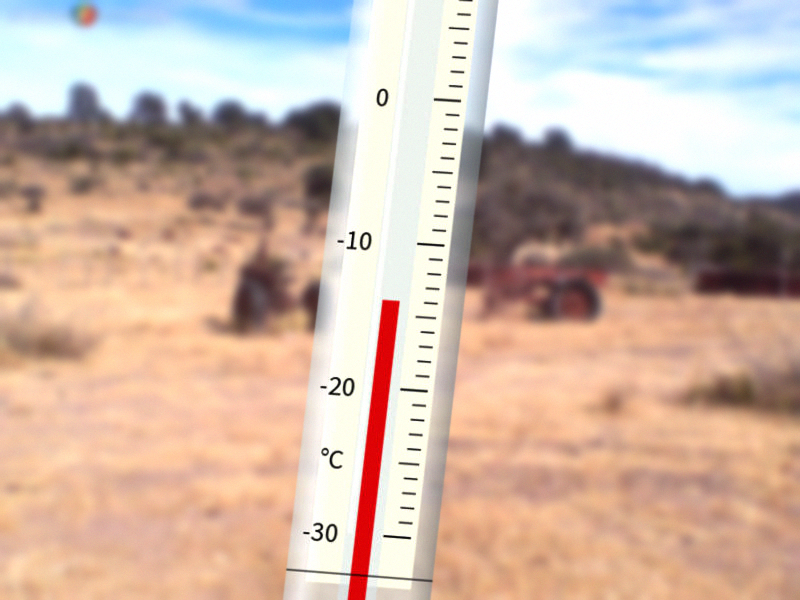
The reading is **-14** °C
